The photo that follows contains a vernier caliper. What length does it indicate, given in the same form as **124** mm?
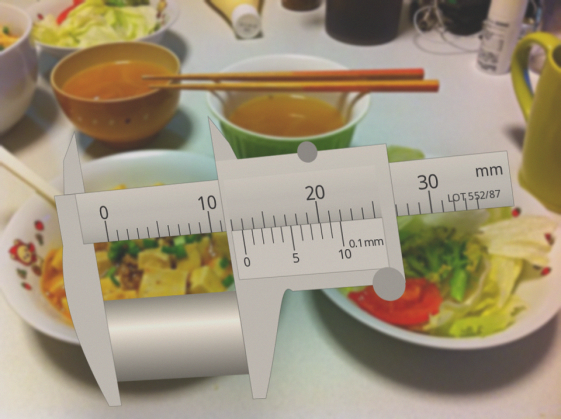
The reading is **12.9** mm
